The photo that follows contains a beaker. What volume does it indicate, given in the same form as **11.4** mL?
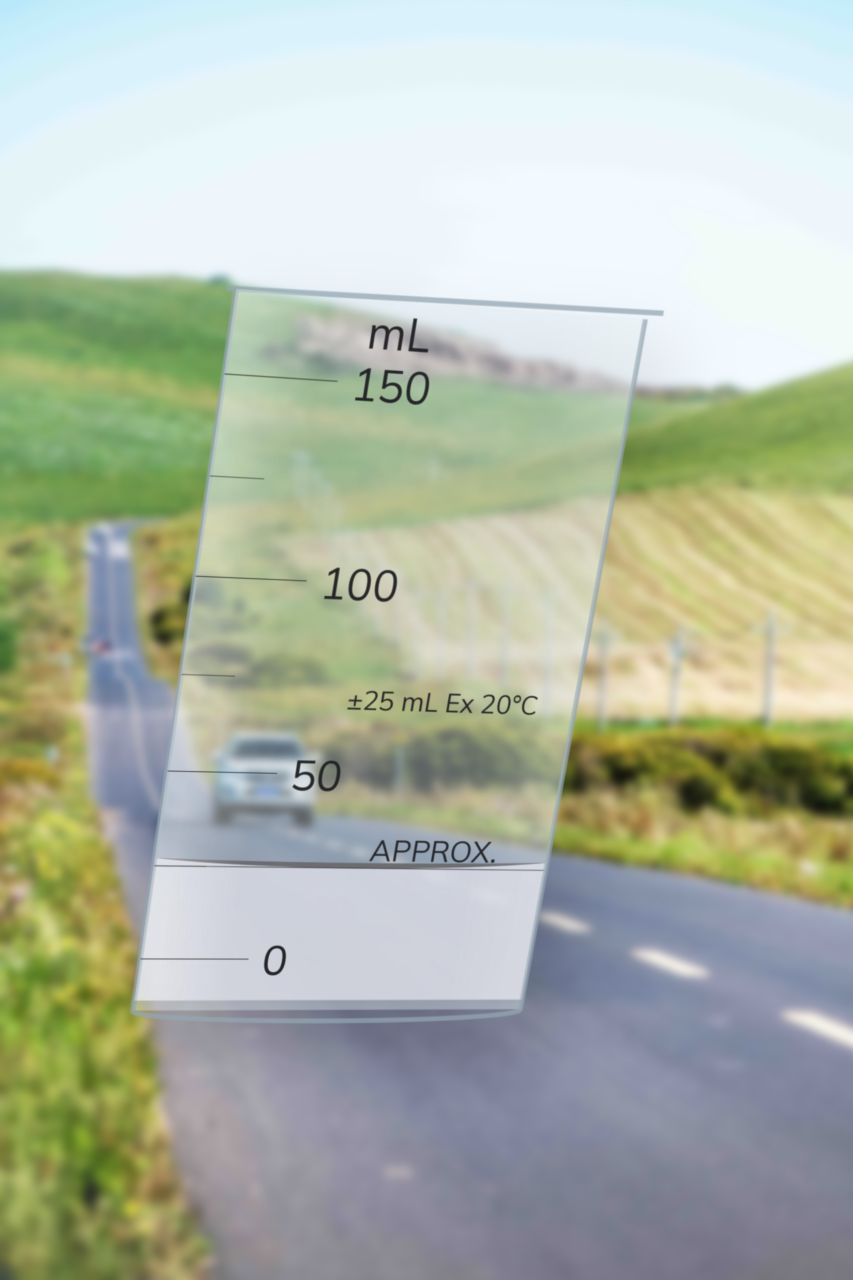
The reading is **25** mL
